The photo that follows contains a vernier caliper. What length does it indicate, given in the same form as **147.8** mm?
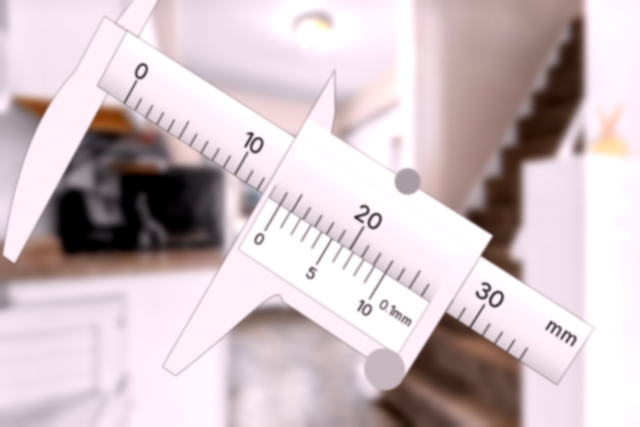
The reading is **14.0** mm
